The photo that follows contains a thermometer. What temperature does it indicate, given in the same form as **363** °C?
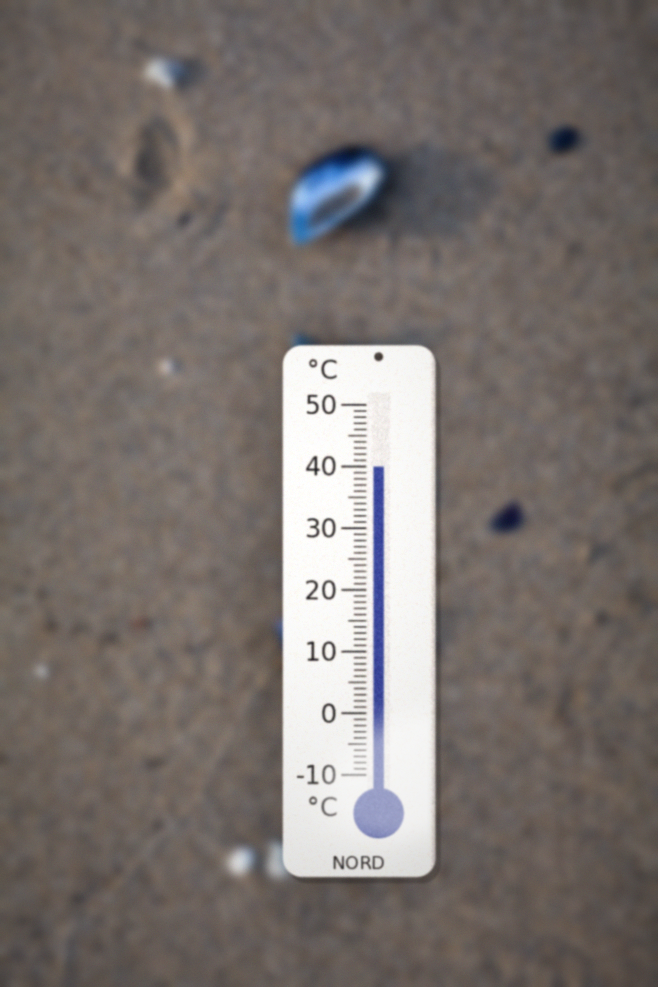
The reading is **40** °C
